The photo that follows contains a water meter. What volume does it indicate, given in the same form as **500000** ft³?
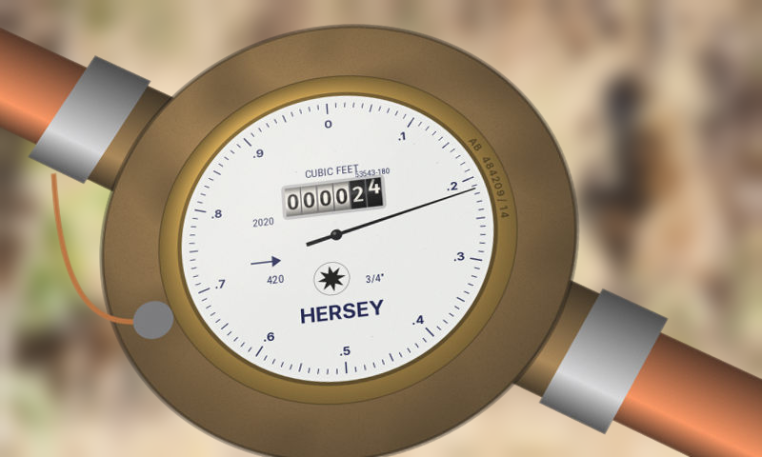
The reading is **24.21** ft³
